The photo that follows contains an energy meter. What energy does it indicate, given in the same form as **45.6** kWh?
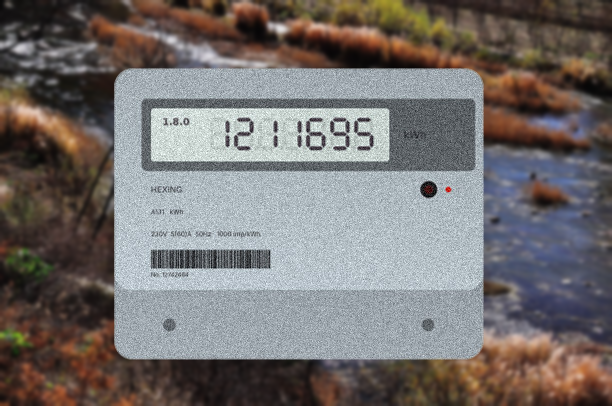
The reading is **1211695** kWh
